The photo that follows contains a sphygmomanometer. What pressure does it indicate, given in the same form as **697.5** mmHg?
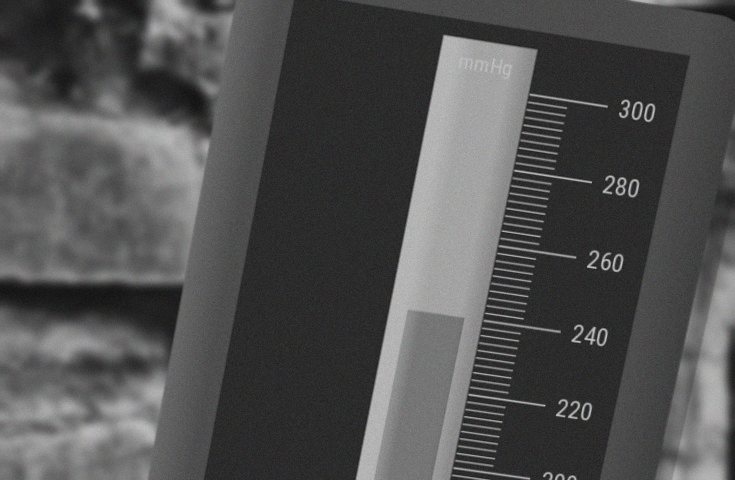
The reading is **240** mmHg
